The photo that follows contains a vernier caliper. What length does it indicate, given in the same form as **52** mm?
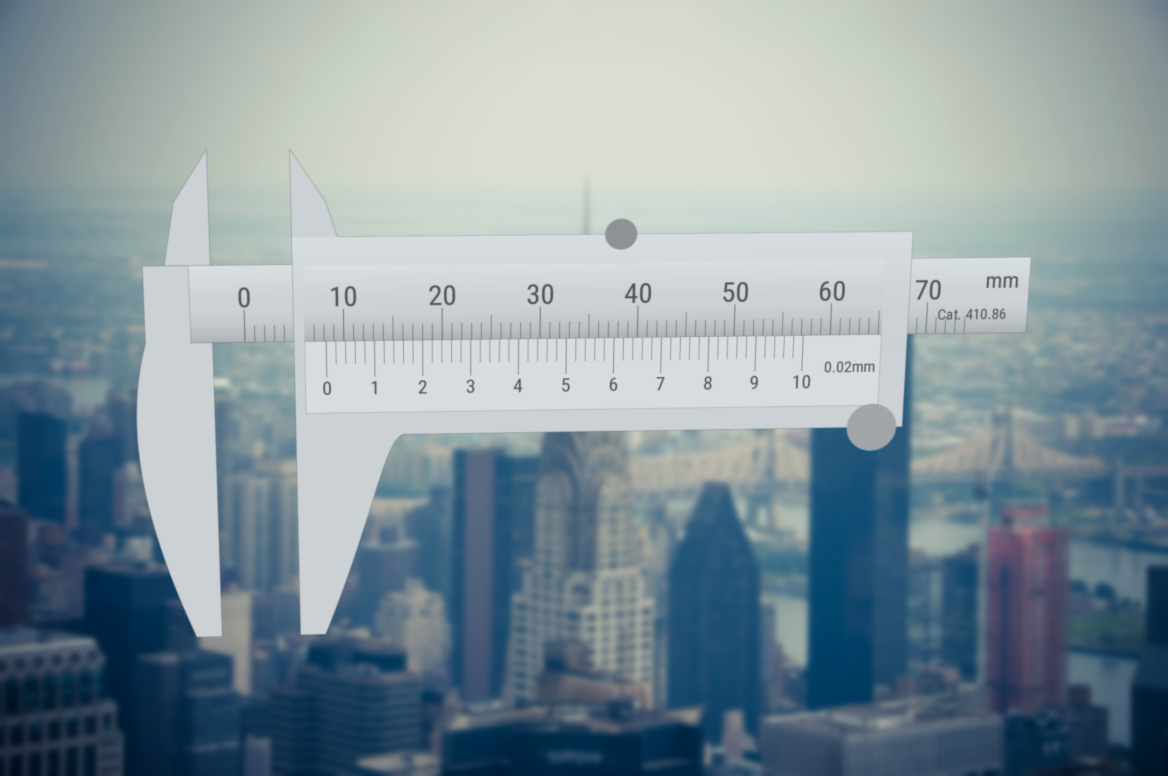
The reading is **8.2** mm
